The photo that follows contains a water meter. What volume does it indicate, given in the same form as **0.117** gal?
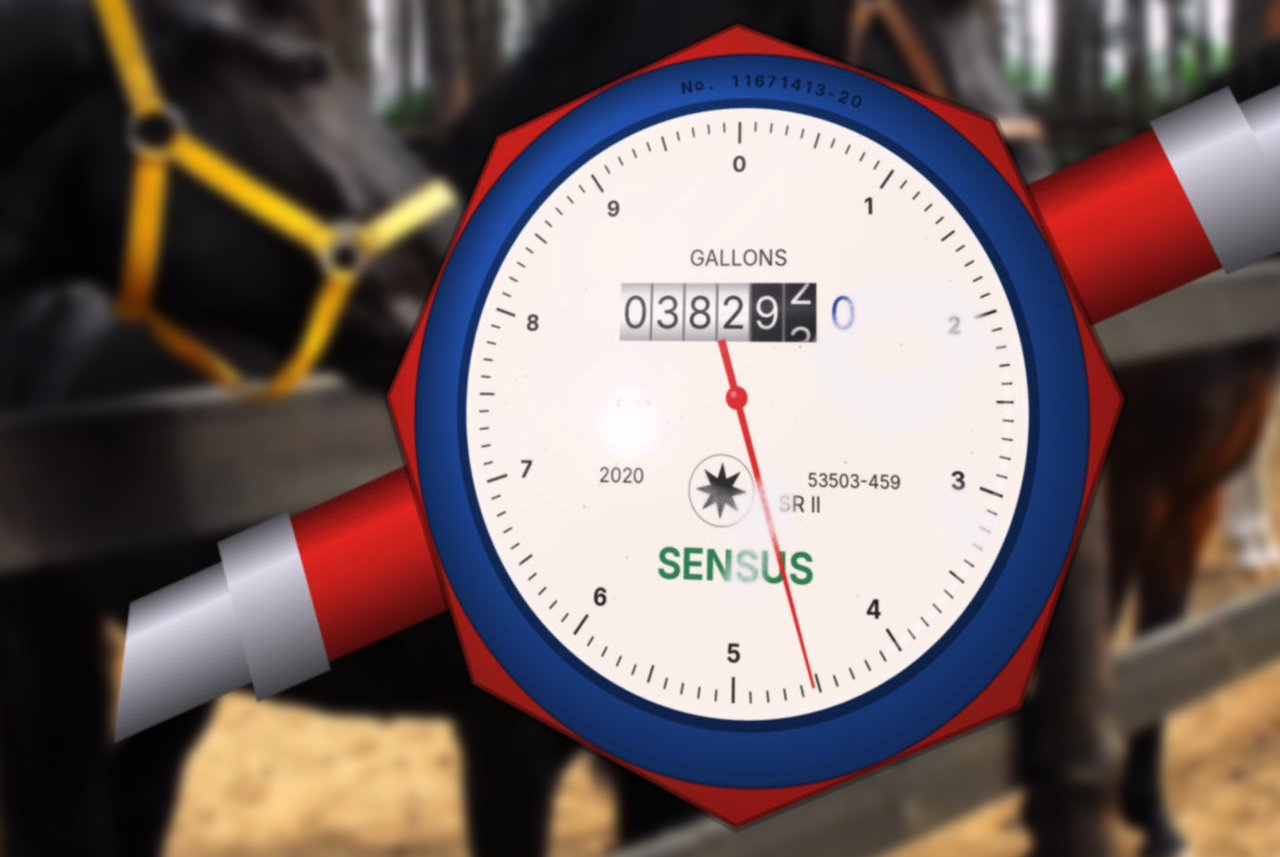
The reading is **382924.5** gal
